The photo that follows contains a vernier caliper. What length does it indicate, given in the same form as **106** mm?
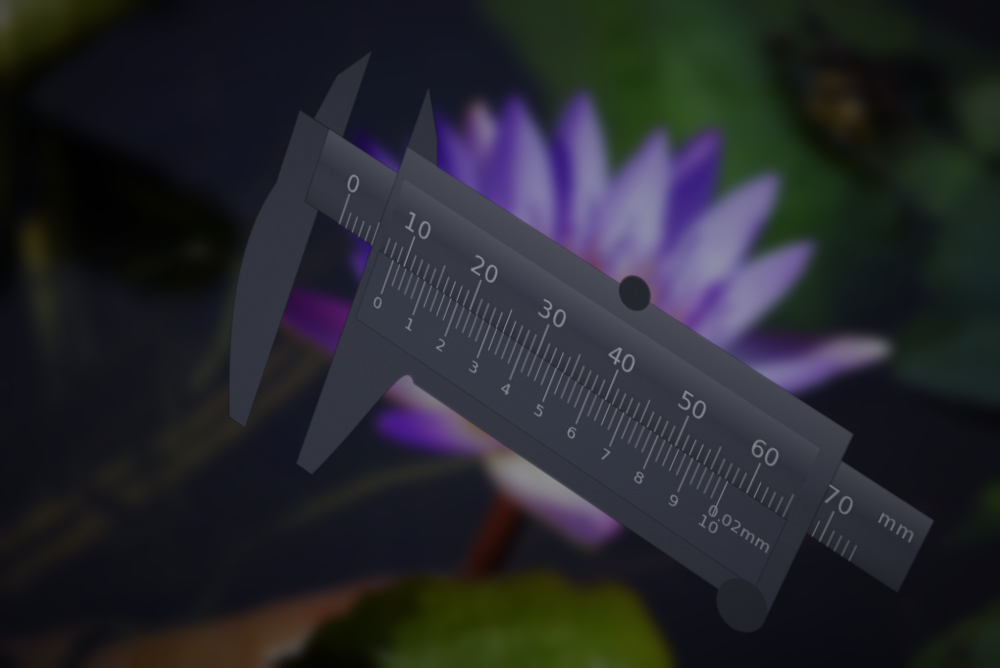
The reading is **8.4** mm
